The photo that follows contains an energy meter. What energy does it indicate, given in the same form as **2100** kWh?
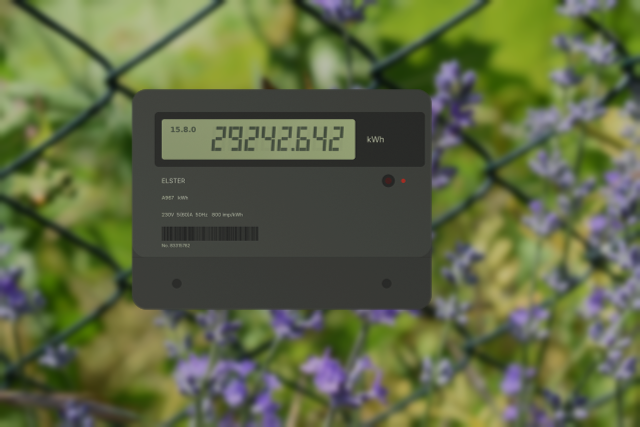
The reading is **29242.642** kWh
